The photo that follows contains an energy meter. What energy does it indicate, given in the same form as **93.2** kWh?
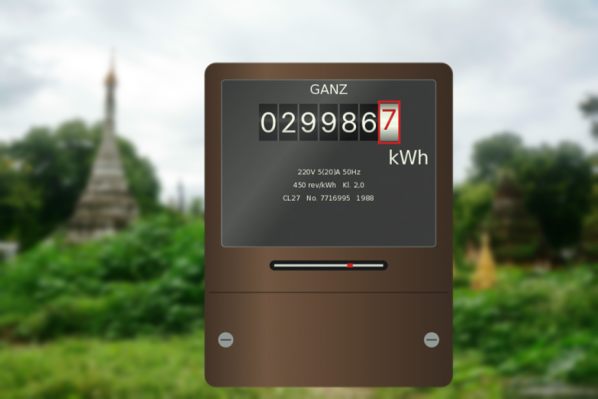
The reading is **29986.7** kWh
